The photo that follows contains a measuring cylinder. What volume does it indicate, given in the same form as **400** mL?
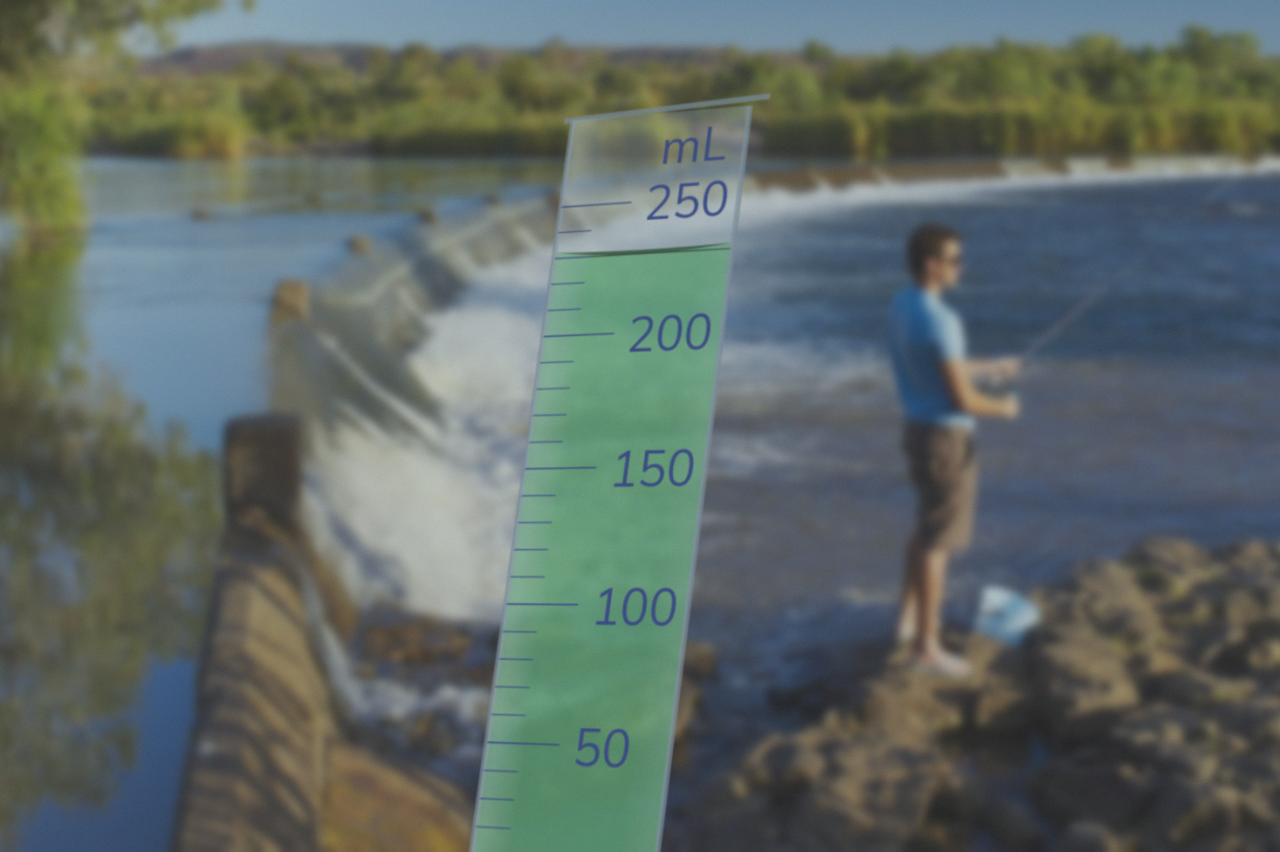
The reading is **230** mL
